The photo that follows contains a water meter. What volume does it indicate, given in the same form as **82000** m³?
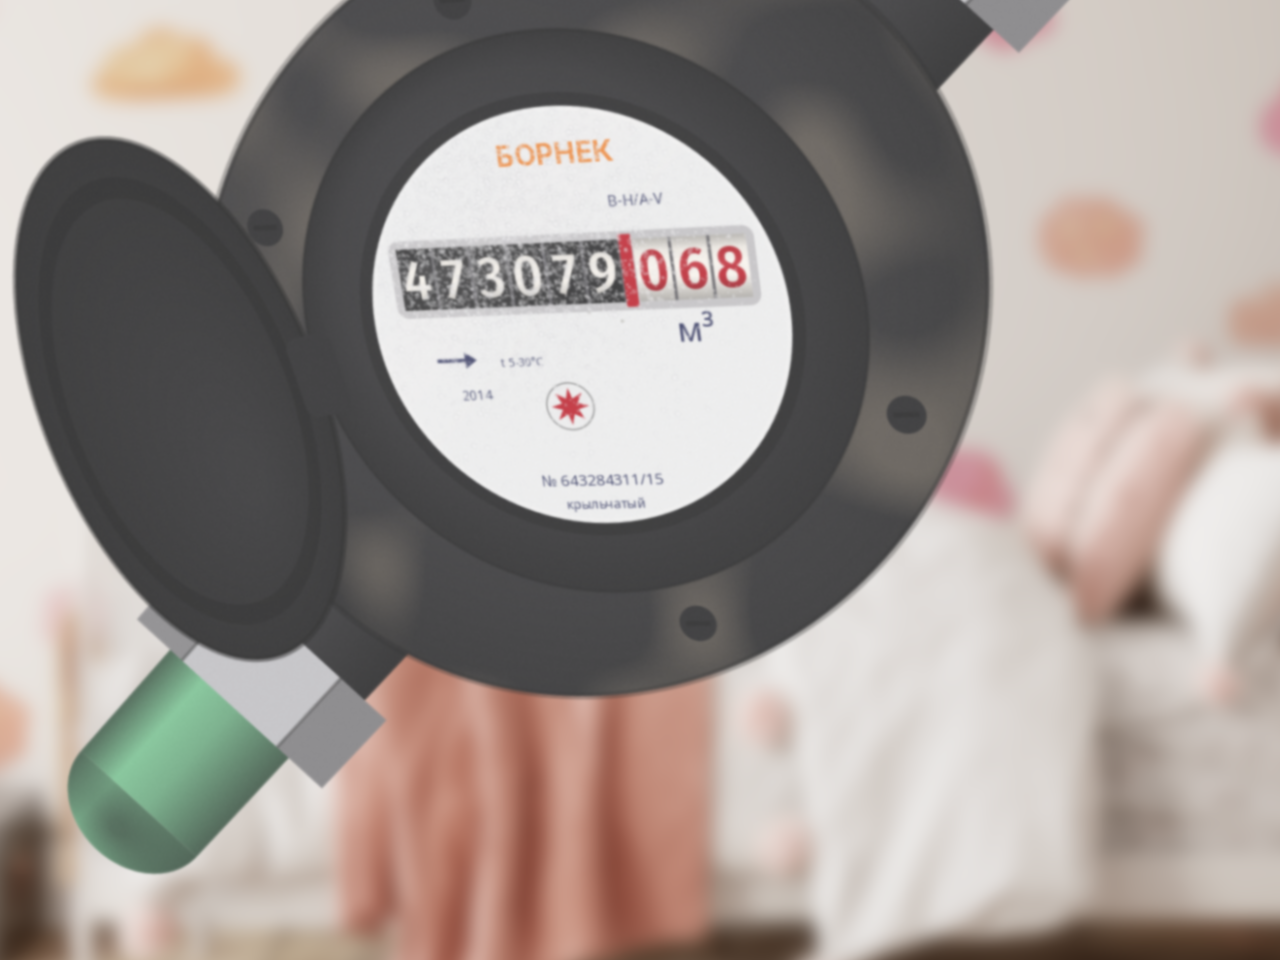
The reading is **473079.068** m³
